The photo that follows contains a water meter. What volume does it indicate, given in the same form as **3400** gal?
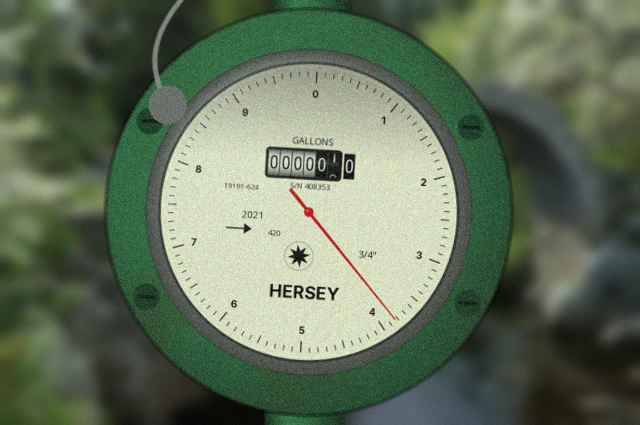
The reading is **13.8** gal
